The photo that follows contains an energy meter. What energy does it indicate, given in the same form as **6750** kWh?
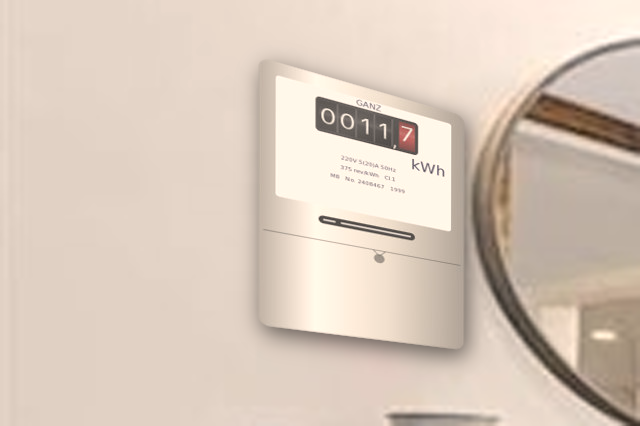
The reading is **11.7** kWh
